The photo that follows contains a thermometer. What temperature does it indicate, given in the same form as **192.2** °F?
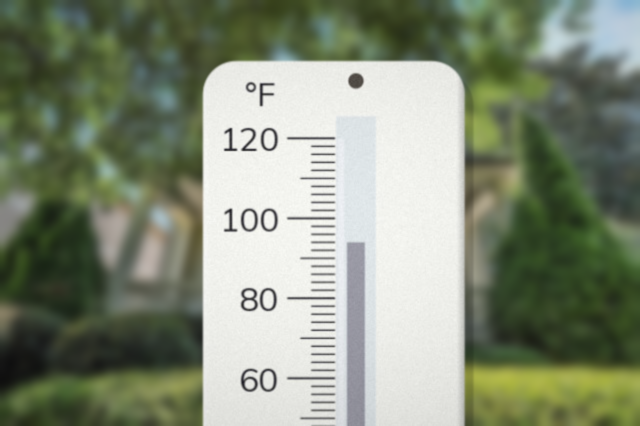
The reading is **94** °F
